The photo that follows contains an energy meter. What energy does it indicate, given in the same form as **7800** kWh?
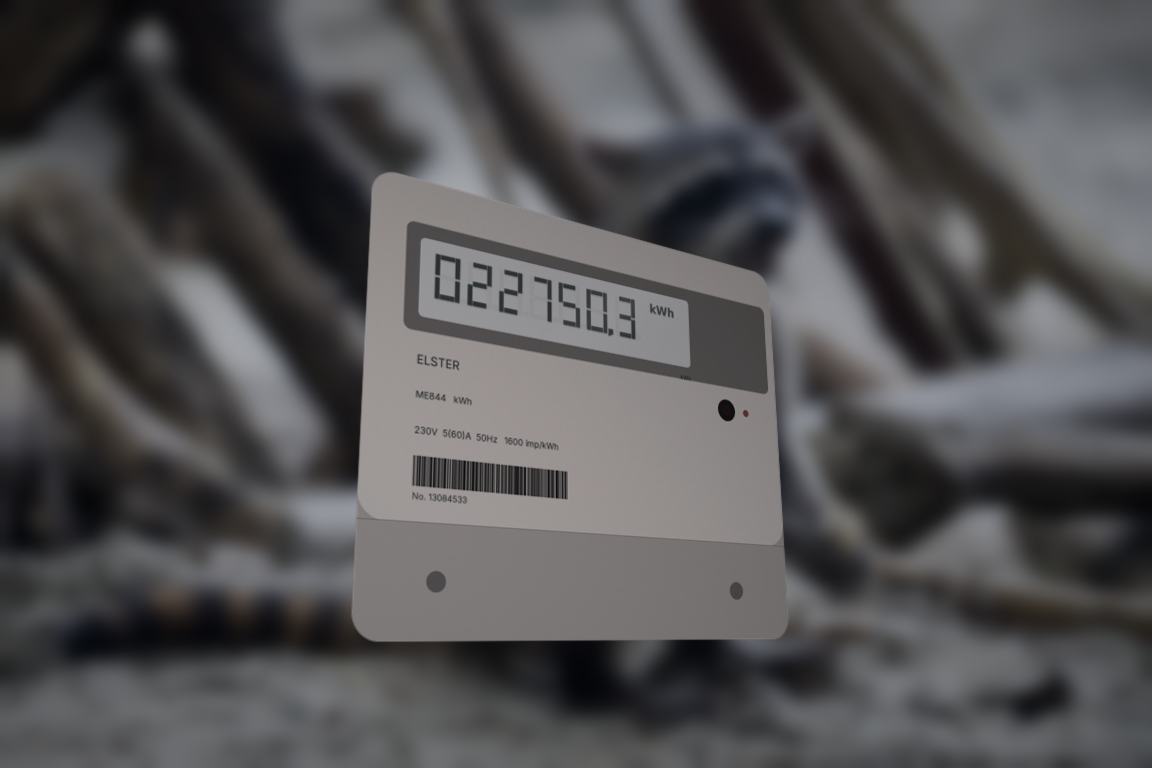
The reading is **22750.3** kWh
